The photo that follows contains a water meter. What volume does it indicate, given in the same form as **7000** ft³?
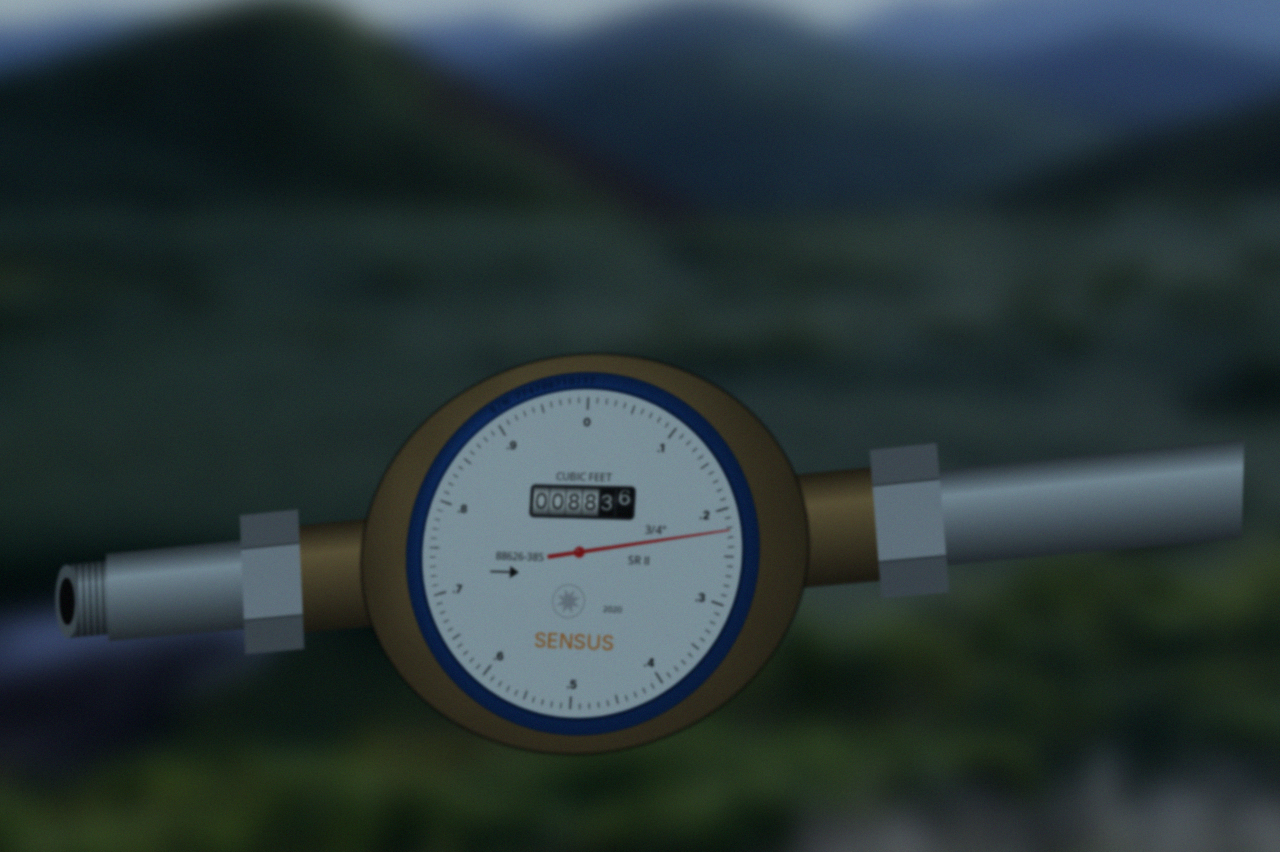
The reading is **8836.22** ft³
